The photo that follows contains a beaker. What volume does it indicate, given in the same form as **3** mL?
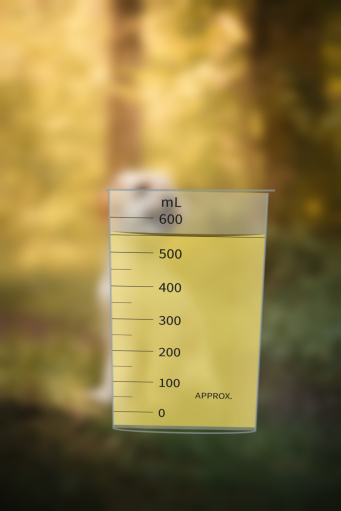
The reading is **550** mL
